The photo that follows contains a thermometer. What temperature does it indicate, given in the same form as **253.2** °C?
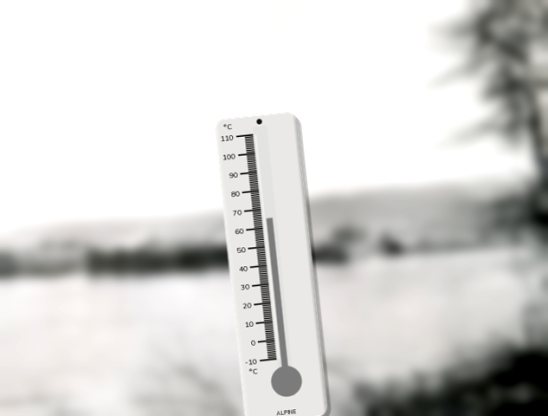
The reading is **65** °C
